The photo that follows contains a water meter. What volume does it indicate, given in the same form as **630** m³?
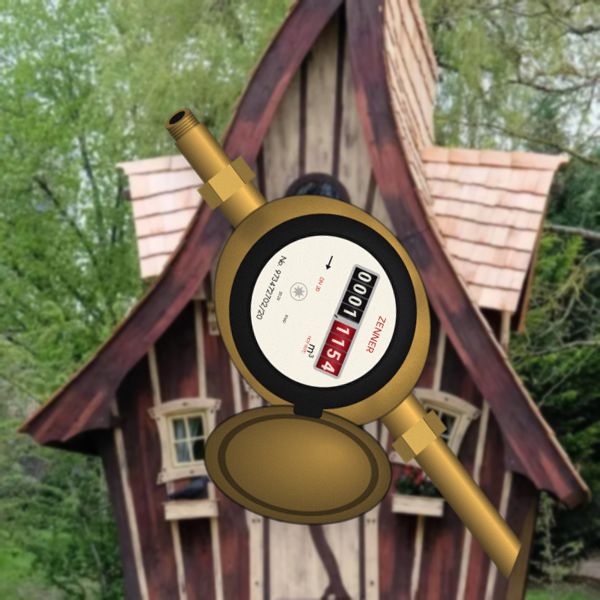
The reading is **1.1154** m³
